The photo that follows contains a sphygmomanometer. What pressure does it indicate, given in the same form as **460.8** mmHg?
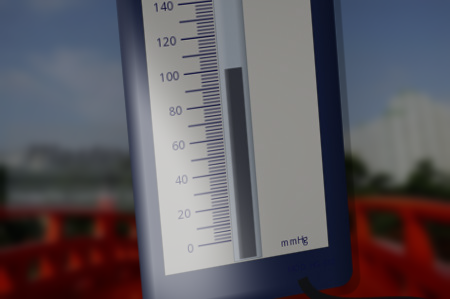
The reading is **100** mmHg
